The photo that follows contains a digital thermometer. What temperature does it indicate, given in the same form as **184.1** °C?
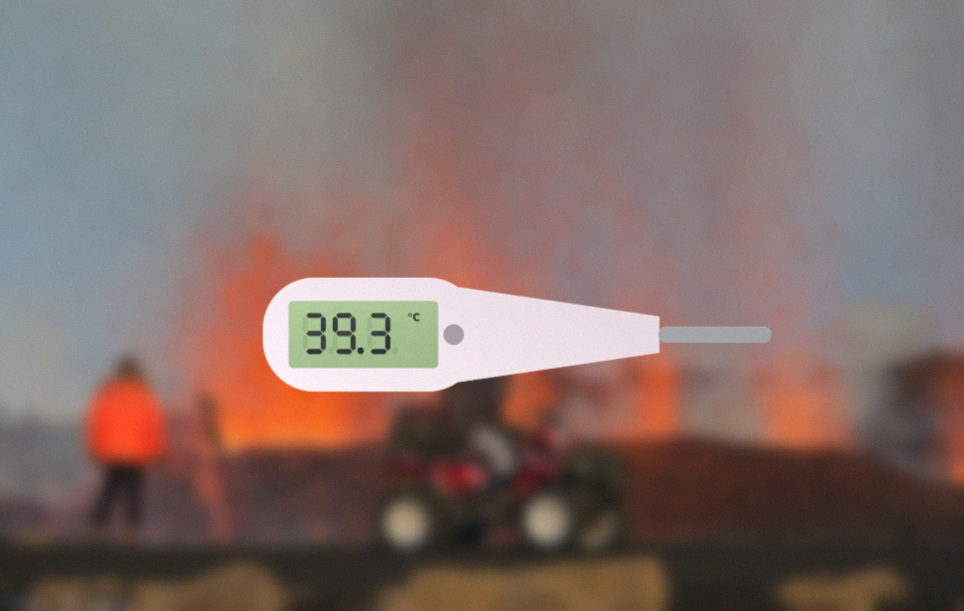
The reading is **39.3** °C
